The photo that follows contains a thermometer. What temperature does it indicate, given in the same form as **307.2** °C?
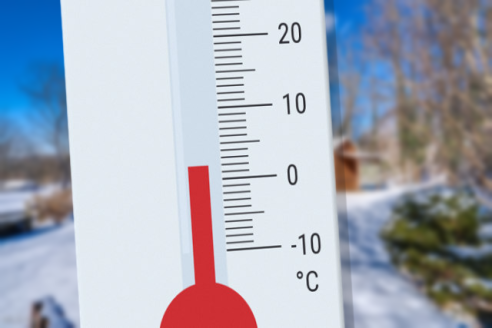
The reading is **2** °C
